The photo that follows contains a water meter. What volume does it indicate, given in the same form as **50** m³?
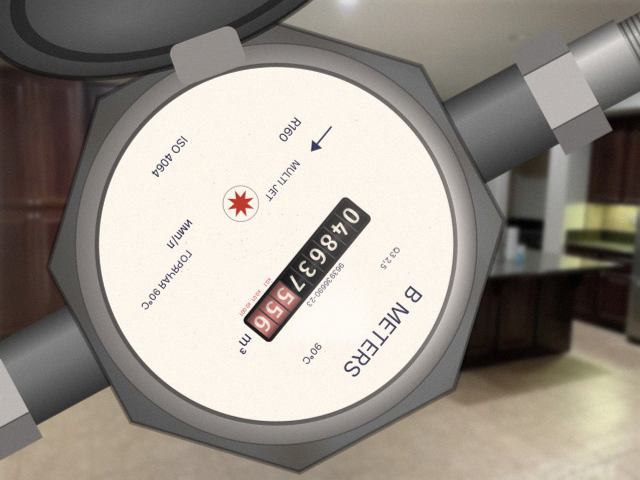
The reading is **48637.556** m³
